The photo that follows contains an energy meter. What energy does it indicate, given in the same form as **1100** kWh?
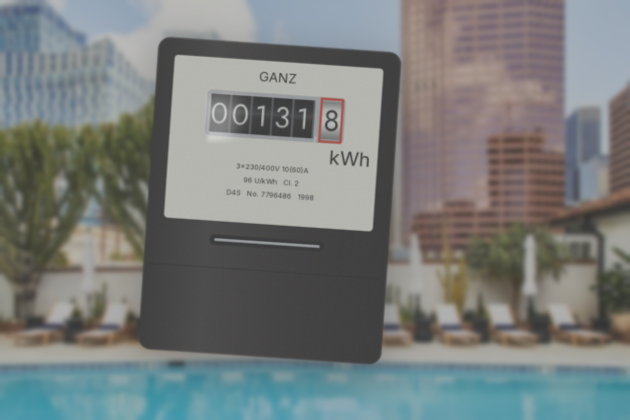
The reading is **131.8** kWh
